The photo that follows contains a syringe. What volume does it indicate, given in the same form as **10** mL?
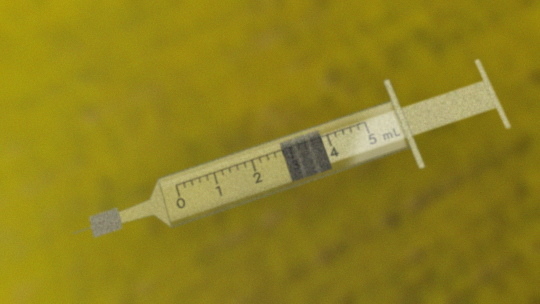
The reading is **2.8** mL
